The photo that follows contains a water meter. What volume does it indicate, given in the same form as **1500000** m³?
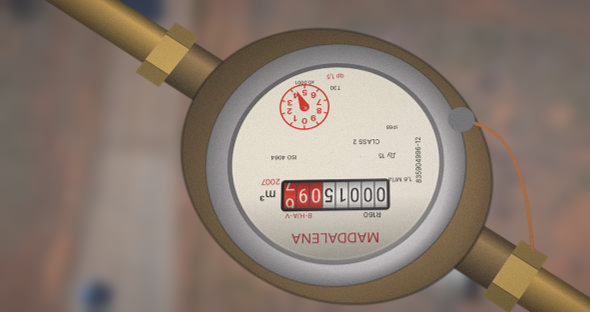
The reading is **15.0964** m³
